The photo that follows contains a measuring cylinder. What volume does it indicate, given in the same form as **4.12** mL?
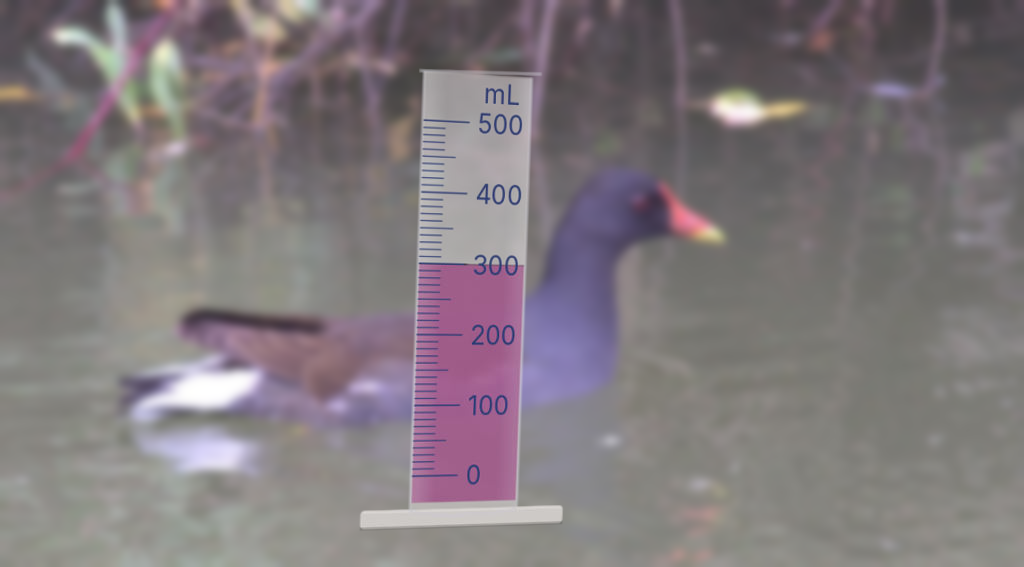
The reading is **300** mL
